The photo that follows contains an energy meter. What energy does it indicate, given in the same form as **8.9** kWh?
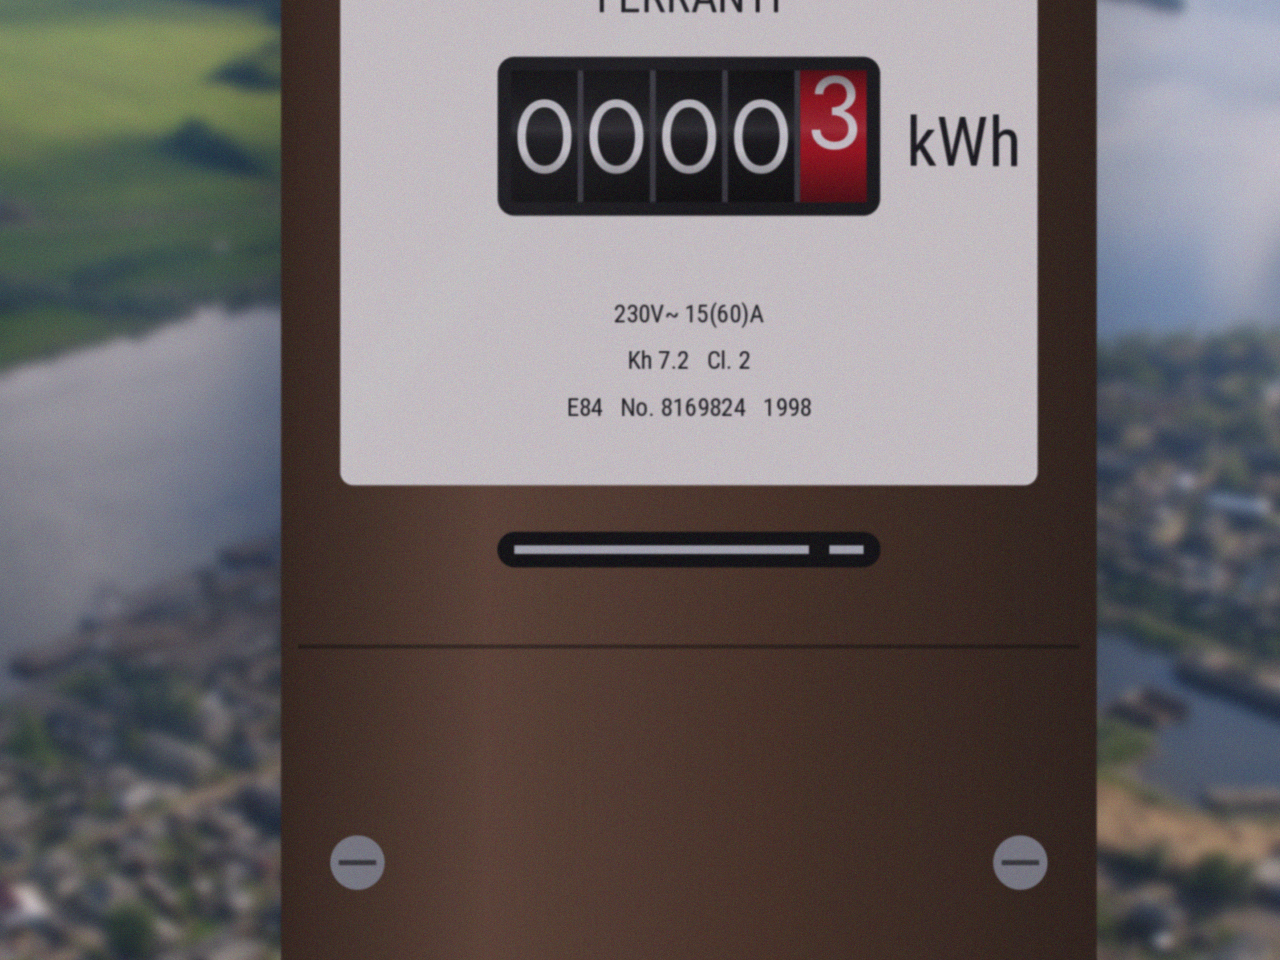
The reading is **0.3** kWh
